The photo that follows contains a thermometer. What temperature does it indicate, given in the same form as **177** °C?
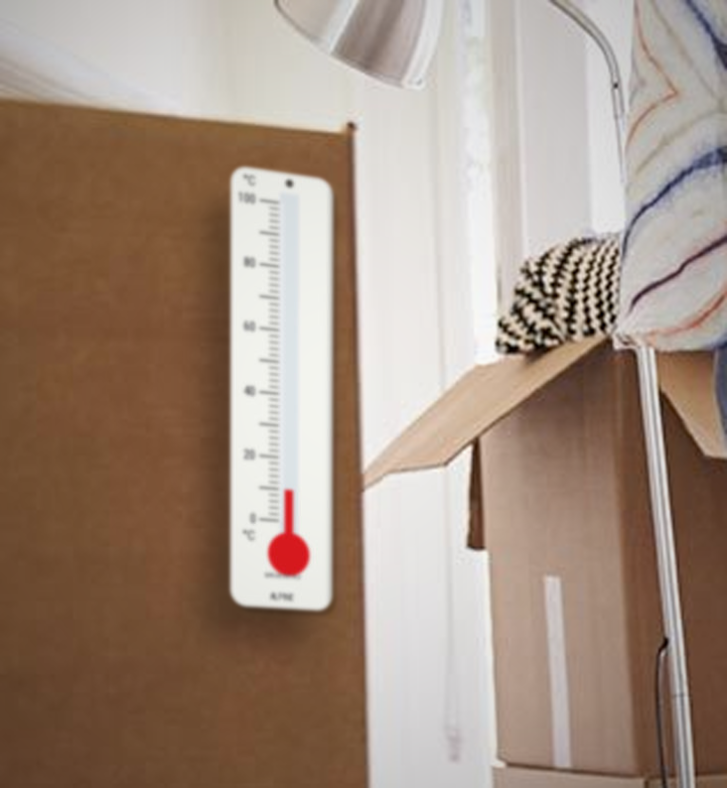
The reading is **10** °C
